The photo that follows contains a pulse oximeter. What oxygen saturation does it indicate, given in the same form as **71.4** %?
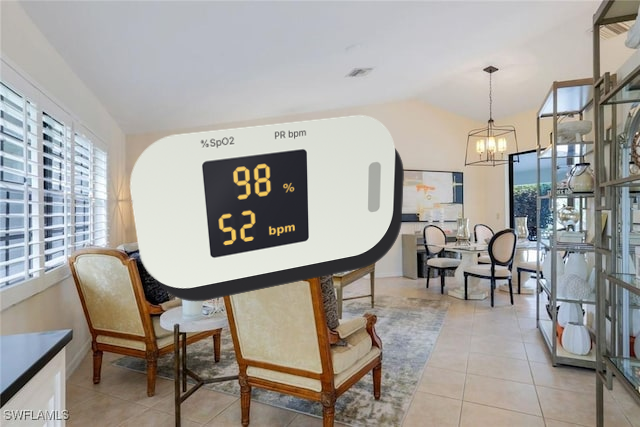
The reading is **98** %
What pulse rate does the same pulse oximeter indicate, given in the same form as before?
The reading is **52** bpm
